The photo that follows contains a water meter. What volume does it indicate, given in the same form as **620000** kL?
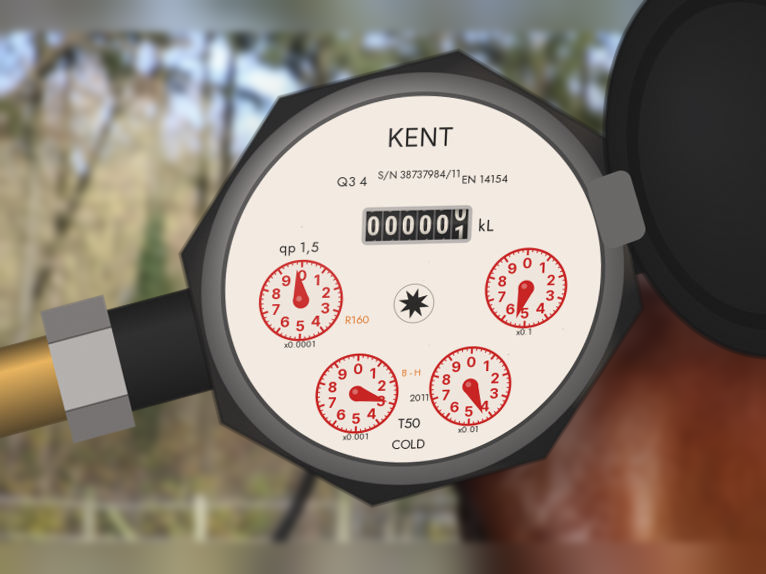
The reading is **0.5429** kL
